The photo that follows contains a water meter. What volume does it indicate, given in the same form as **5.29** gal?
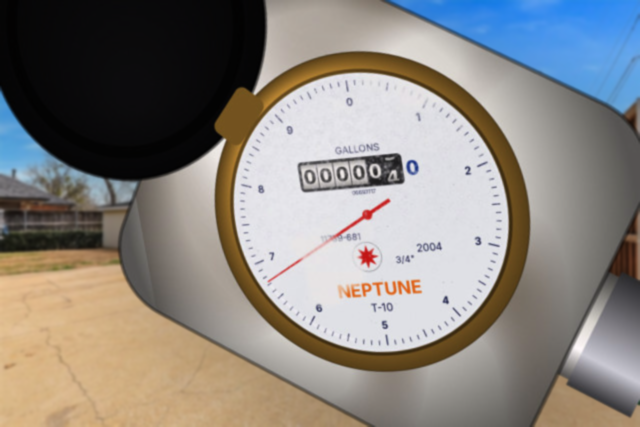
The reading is **36.7** gal
